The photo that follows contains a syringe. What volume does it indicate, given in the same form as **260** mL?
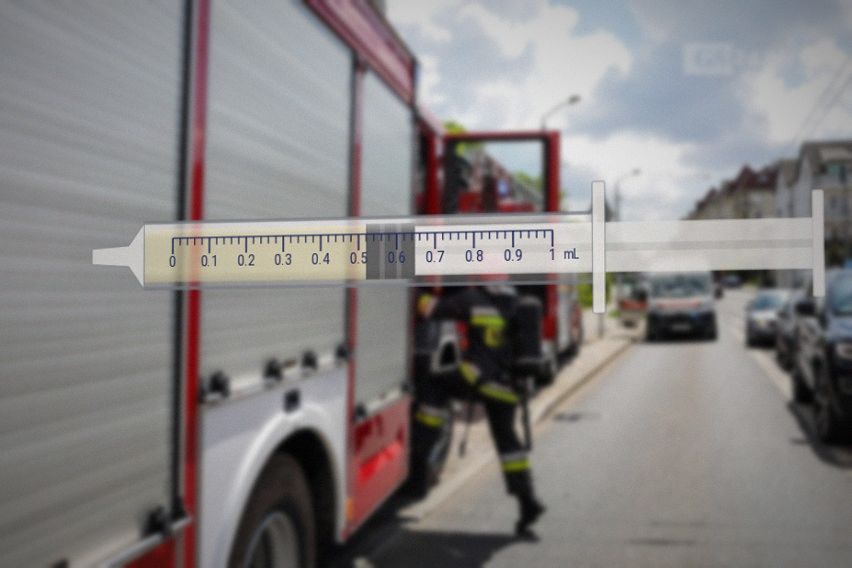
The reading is **0.52** mL
